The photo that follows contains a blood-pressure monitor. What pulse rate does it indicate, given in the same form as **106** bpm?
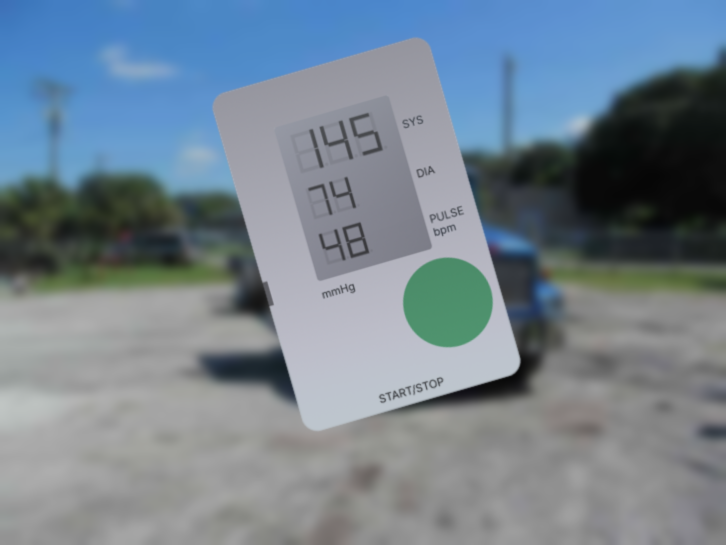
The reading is **48** bpm
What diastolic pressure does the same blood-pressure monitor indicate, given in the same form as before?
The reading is **74** mmHg
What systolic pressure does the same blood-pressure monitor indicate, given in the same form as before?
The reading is **145** mmHg
